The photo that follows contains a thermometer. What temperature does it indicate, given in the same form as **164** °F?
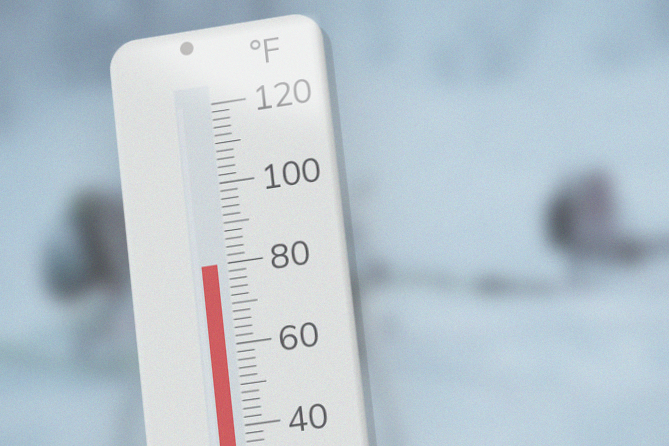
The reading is **80** °F
